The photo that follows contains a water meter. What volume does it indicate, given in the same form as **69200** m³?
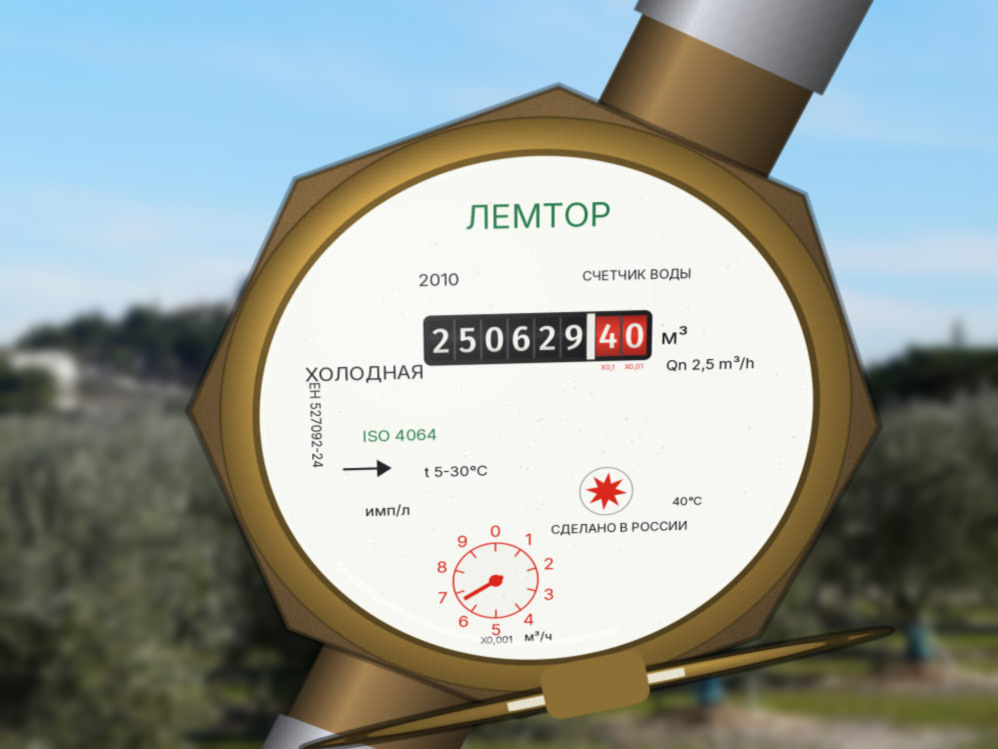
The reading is **250629.406** m³
